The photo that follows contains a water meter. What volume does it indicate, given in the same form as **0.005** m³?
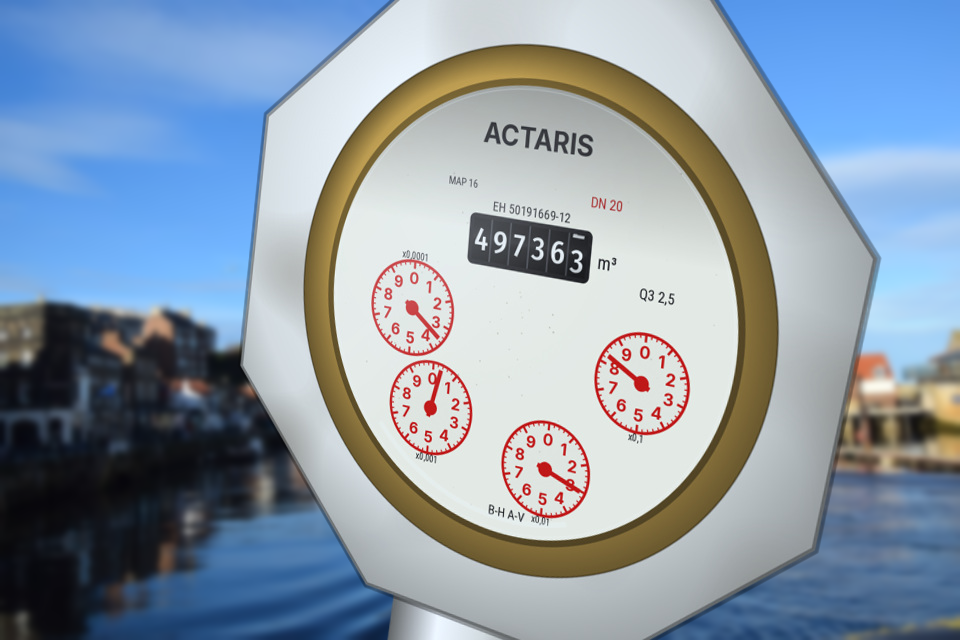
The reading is **497362.8303** m³
